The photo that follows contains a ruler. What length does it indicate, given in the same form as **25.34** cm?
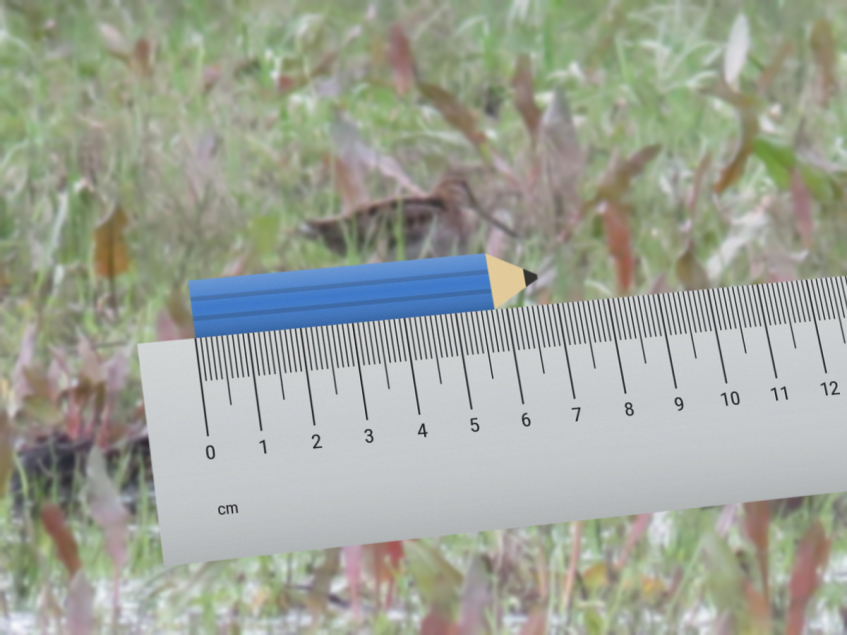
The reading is **6.7** cm
